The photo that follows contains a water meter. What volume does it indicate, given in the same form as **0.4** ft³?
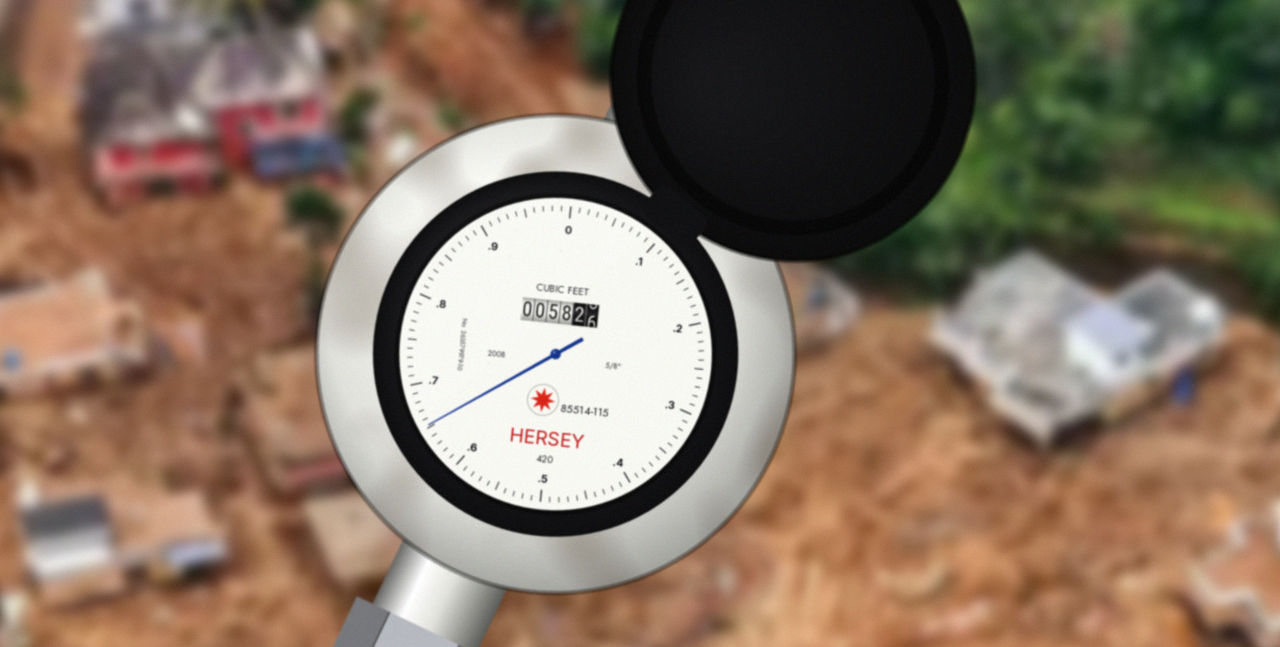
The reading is **5825.65** ft³
